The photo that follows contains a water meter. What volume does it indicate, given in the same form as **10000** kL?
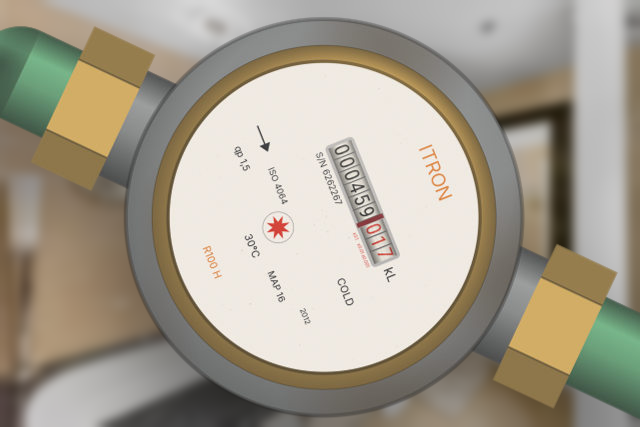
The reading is **459.017** kL
